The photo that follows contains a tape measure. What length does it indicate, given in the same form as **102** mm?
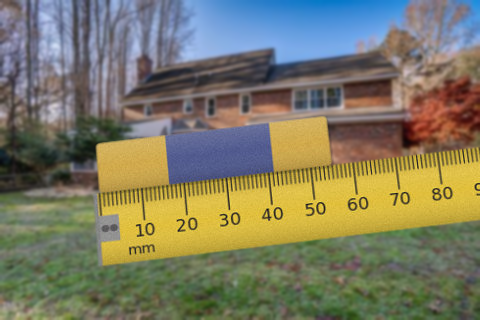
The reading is **55** mm
